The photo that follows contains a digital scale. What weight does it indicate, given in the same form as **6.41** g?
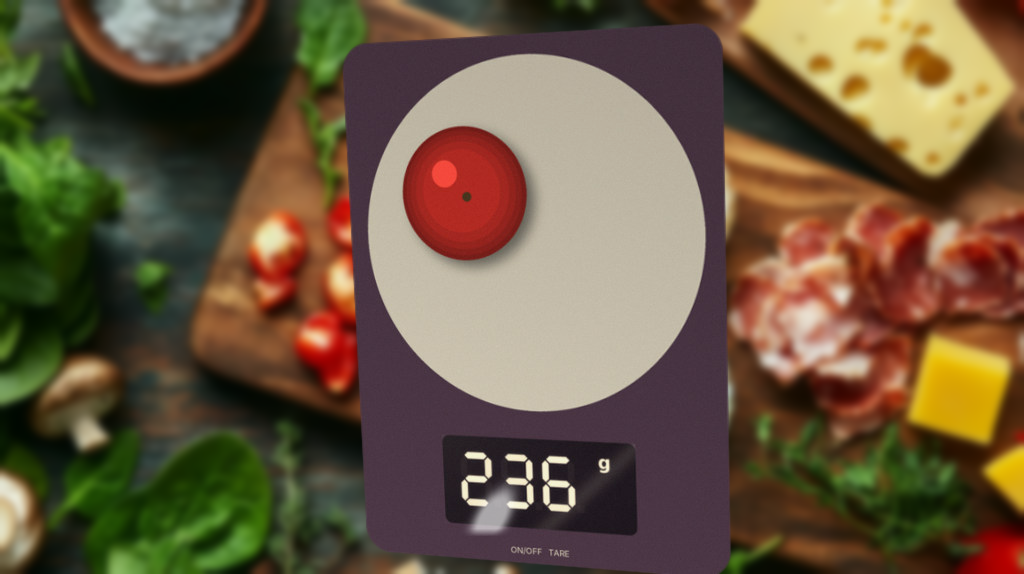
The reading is **236** g
